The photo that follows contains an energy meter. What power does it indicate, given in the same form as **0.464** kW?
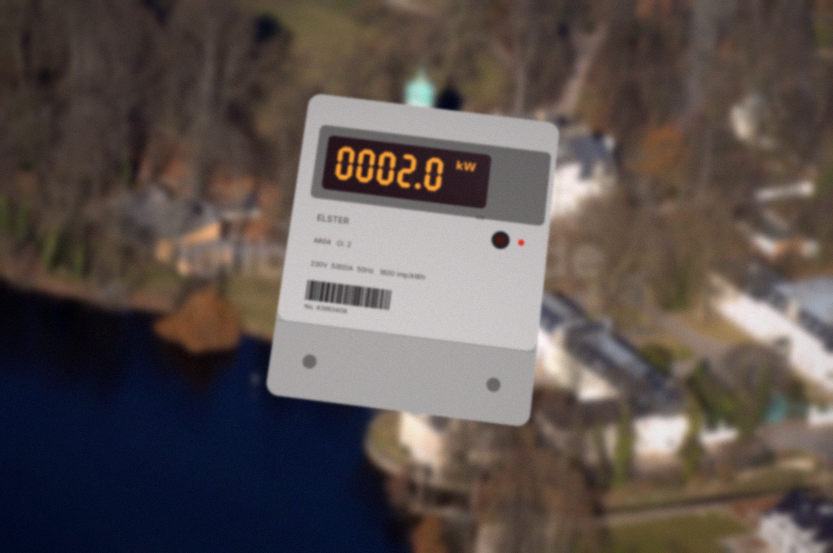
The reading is **2.0** kW
